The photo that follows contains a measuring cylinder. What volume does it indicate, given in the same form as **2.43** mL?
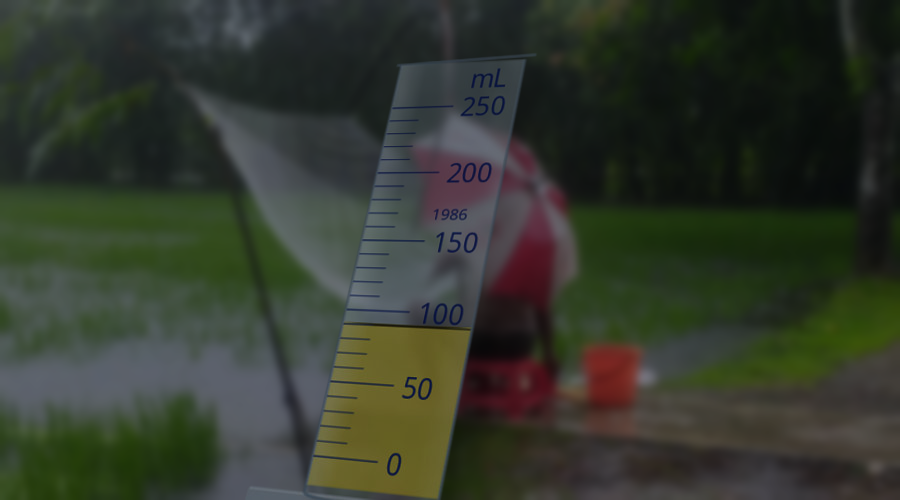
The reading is **90** mL
